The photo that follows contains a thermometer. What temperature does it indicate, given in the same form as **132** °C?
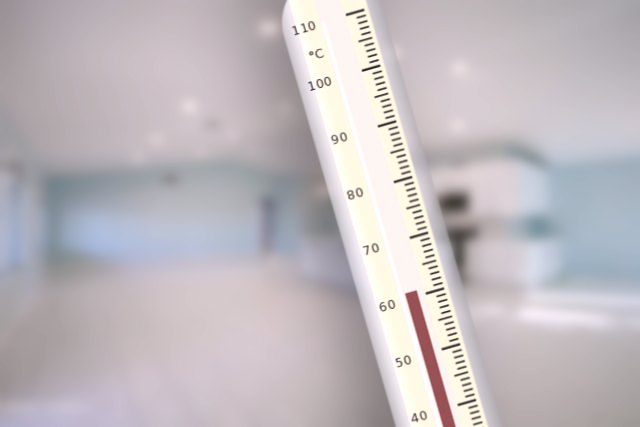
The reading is **61** °C
